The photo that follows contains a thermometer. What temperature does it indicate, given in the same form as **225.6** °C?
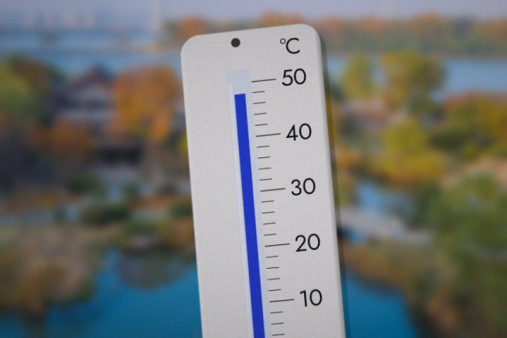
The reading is **48** °C
